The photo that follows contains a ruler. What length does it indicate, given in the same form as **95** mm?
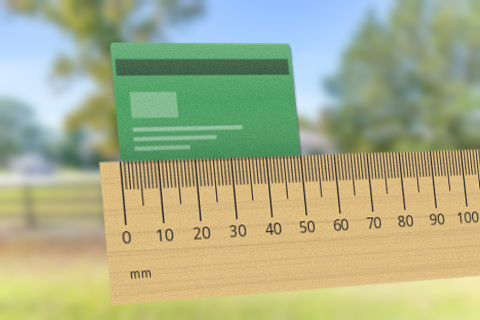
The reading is **50** mm
